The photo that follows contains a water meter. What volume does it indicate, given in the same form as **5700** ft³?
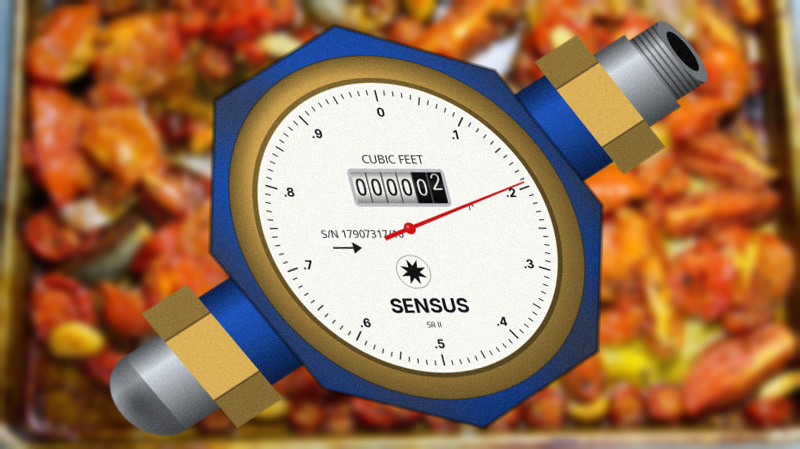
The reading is **2.19** ft³
